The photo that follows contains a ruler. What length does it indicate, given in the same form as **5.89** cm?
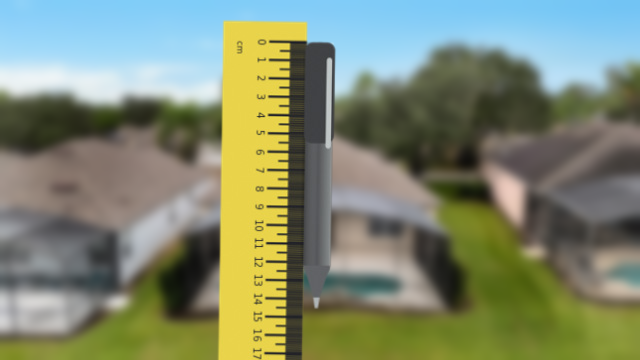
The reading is **14.5** cm
